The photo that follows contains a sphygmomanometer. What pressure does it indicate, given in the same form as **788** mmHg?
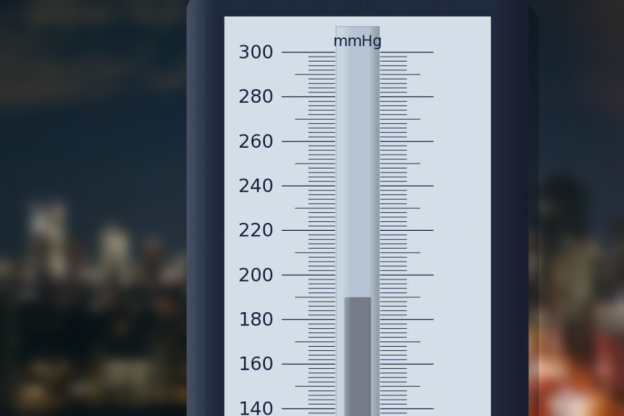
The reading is **190** mmHg
